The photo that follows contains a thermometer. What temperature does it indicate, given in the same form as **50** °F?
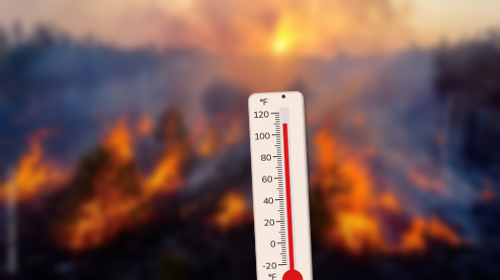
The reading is **110** °F
